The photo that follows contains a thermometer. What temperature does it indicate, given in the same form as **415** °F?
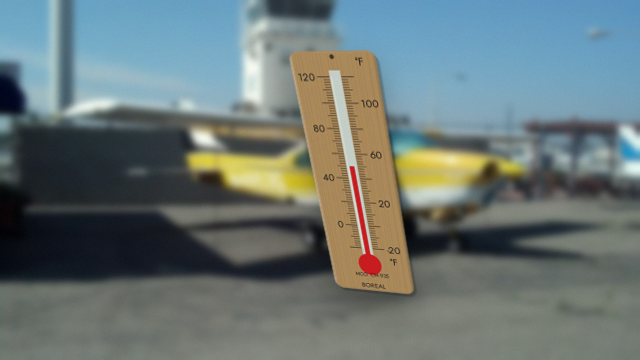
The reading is **50** °F
